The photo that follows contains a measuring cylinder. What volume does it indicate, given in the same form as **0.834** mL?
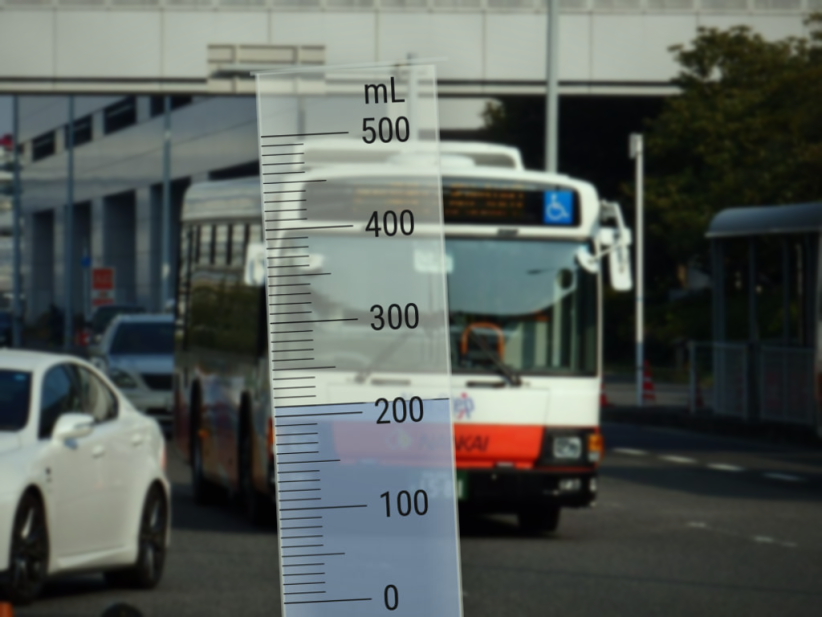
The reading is **210** mL
